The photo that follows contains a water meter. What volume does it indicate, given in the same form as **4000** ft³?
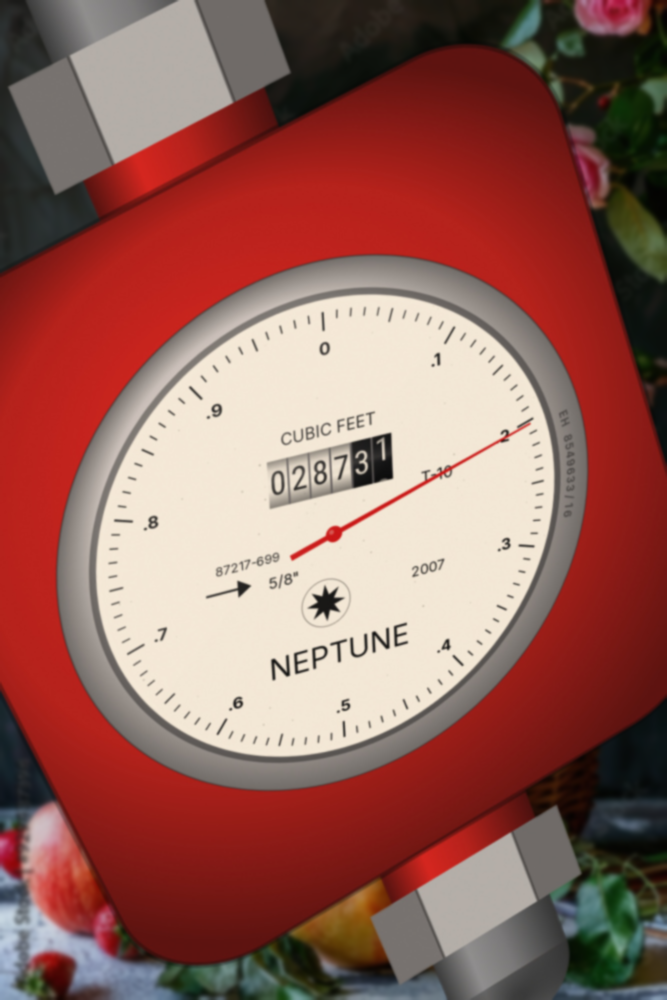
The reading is **28731.20** ft³
